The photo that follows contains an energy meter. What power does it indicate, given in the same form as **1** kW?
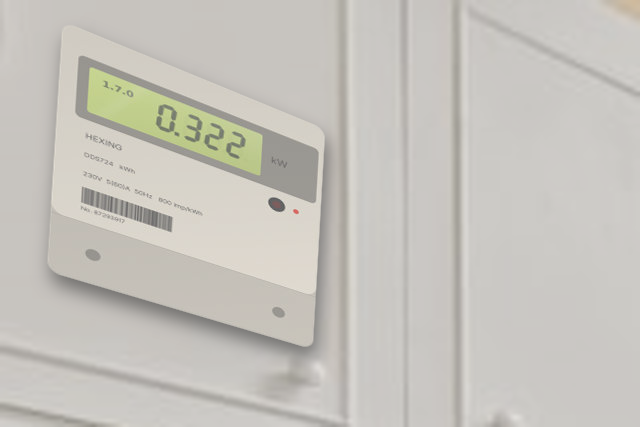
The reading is **0.322** kW
